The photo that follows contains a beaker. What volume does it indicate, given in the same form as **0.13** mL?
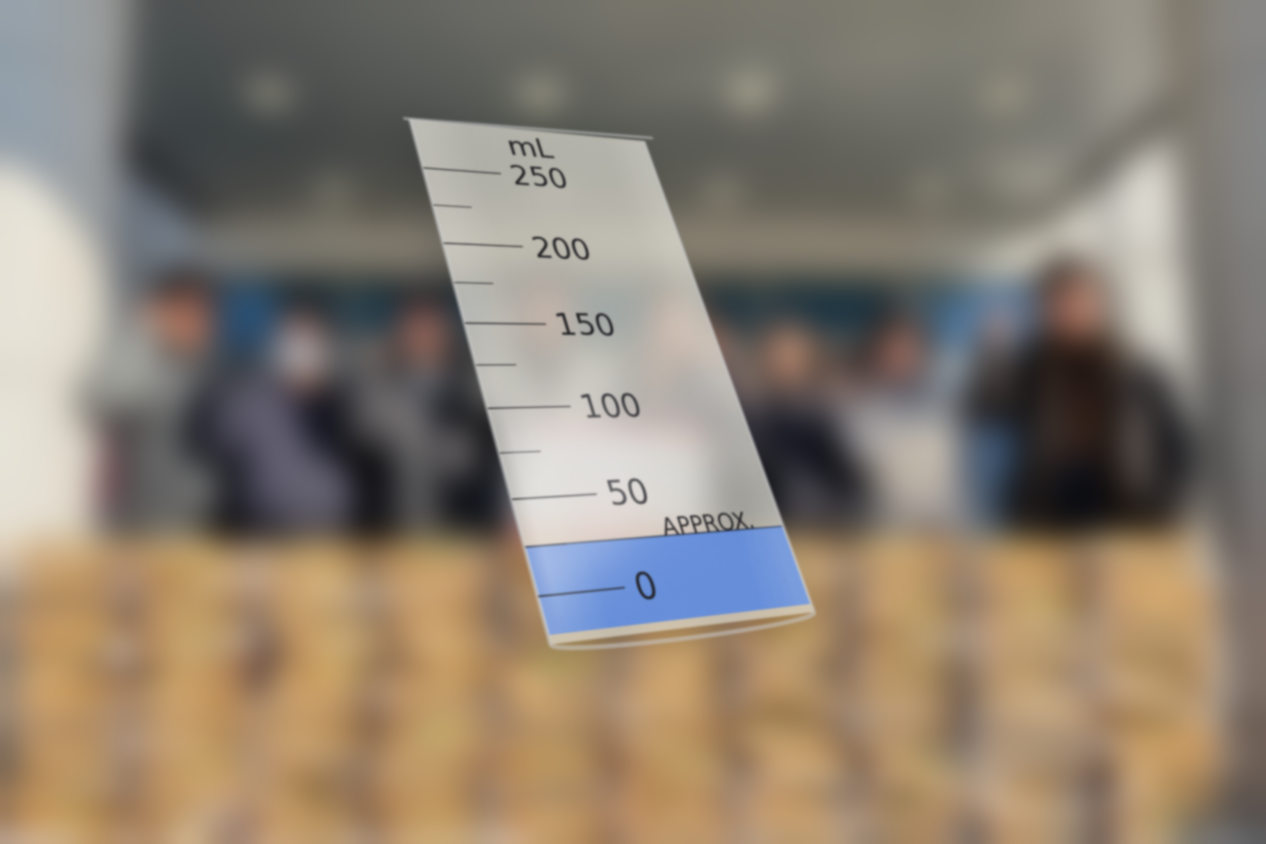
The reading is **25** mL
